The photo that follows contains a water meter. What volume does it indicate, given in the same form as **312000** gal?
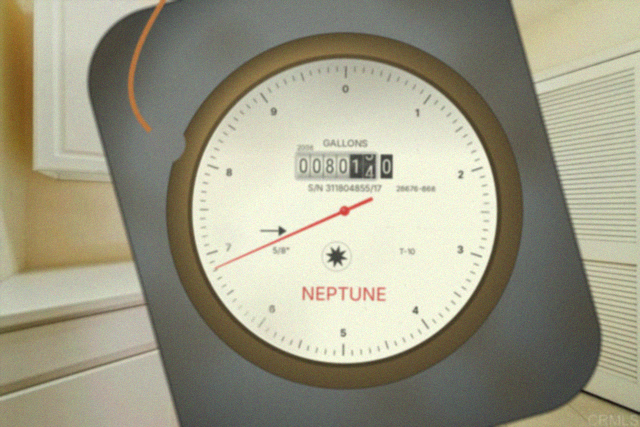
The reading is **80136.8** gal
